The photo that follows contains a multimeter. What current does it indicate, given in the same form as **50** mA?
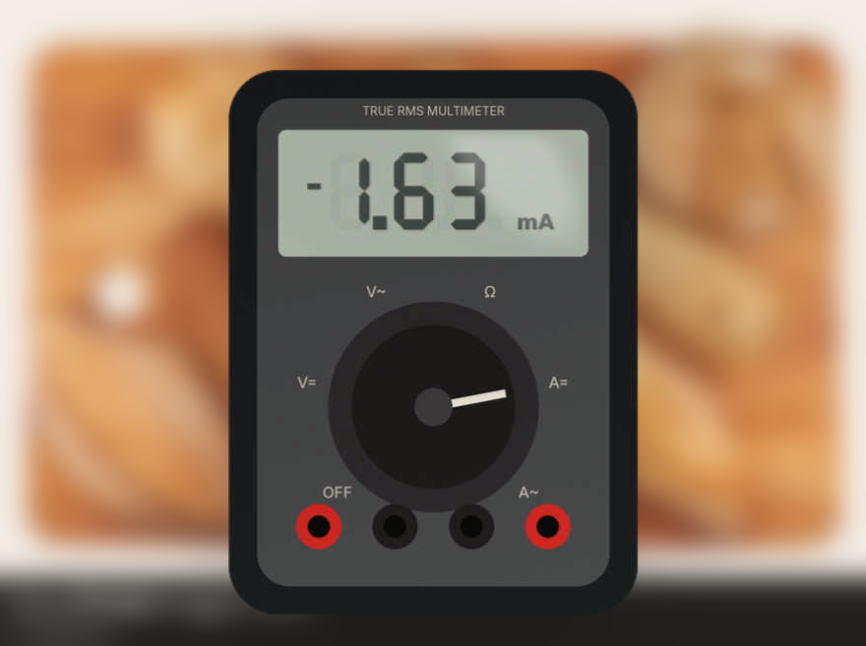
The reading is **-1.63** mA
